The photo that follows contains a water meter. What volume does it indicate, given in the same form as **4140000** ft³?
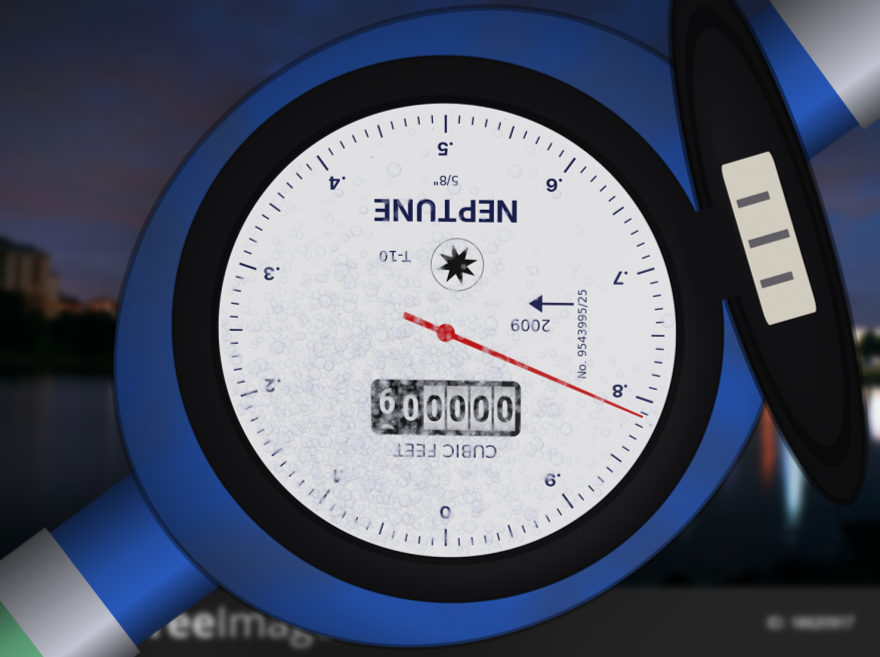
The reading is **8.81** ft³
